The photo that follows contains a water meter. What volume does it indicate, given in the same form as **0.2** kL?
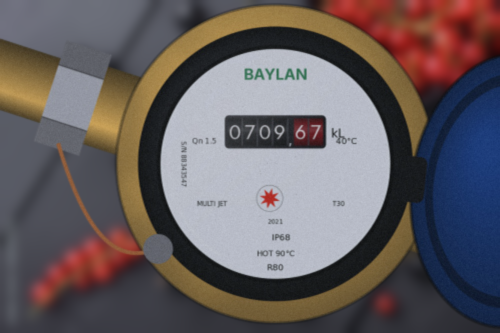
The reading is **709.67** kL
